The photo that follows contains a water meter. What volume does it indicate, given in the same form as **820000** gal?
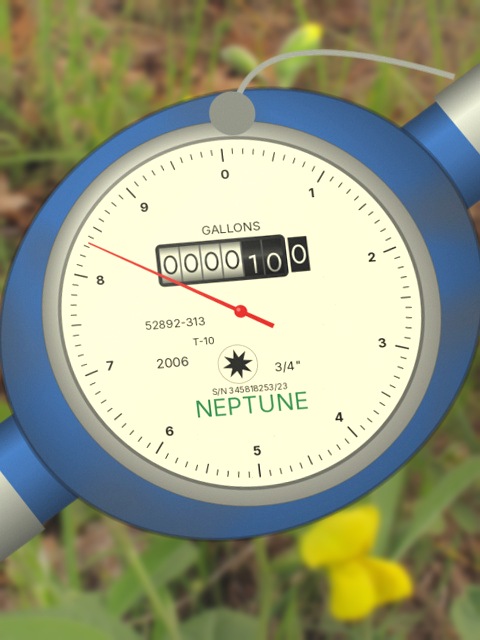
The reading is **98.3** gal
